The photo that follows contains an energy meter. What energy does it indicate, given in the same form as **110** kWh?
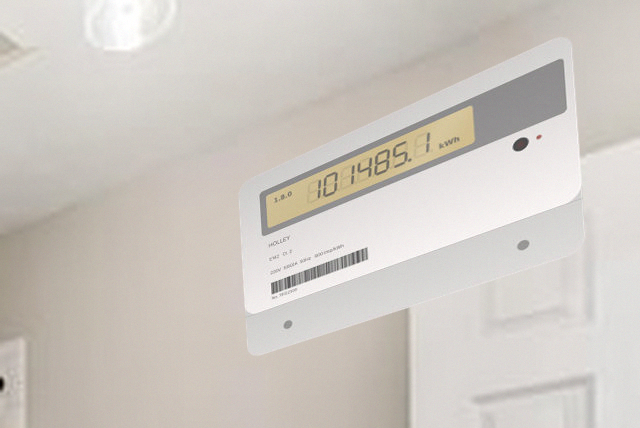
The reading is **101485.1** kWh
